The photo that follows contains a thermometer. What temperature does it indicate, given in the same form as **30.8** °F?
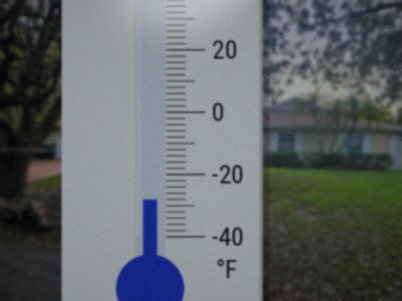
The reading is **-28** °F
